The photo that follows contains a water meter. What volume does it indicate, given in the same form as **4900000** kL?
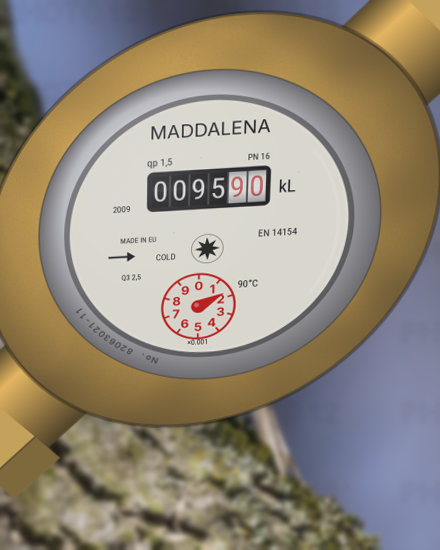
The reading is **95.901** kL
